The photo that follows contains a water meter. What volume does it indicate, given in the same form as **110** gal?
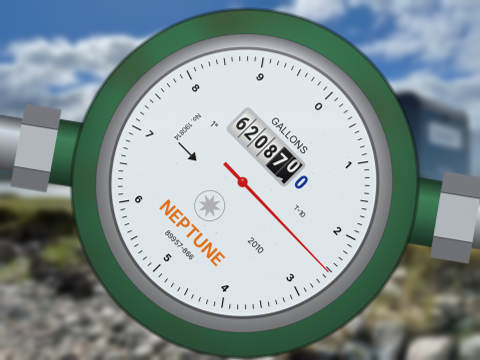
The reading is **6208702.5** gal
